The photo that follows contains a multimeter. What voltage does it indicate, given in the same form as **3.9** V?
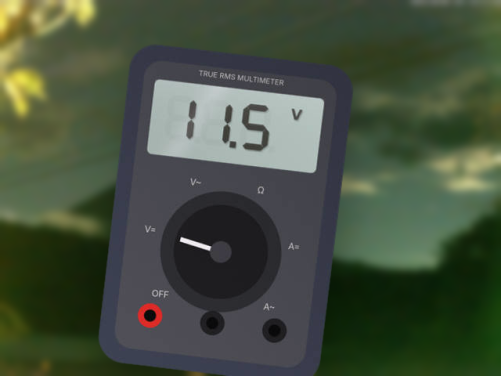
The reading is **11.5** V
